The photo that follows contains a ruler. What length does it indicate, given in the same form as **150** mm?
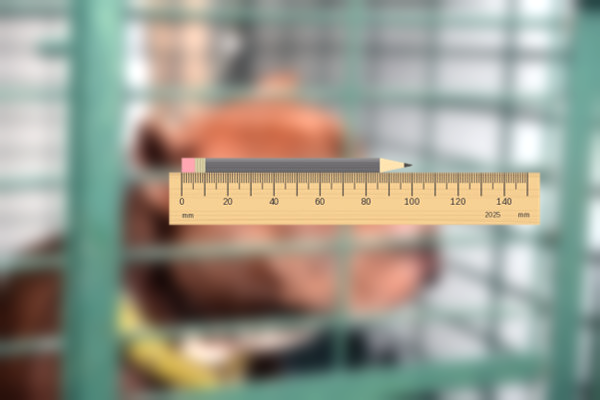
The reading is **100** mm
